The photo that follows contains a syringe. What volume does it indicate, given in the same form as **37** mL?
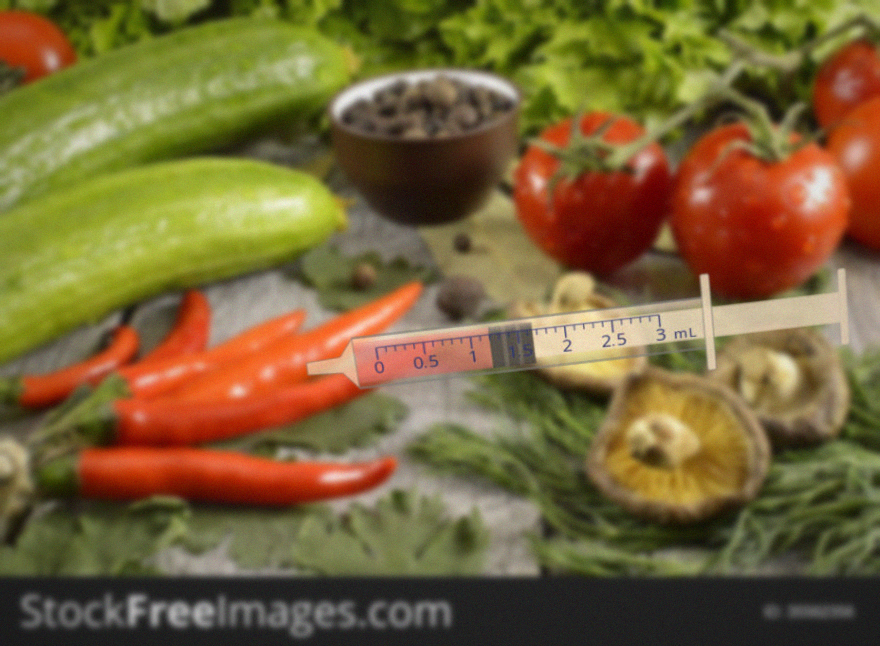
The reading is **1.2** mL
